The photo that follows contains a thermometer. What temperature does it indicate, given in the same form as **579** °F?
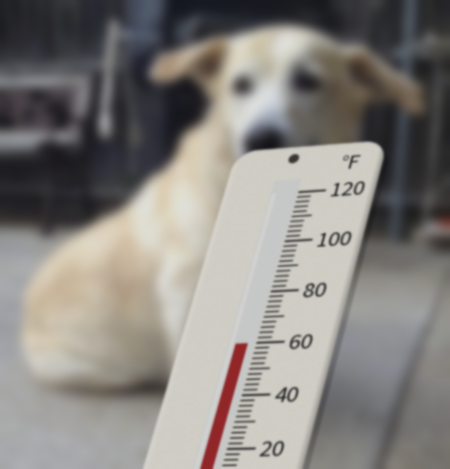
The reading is **60** °F
